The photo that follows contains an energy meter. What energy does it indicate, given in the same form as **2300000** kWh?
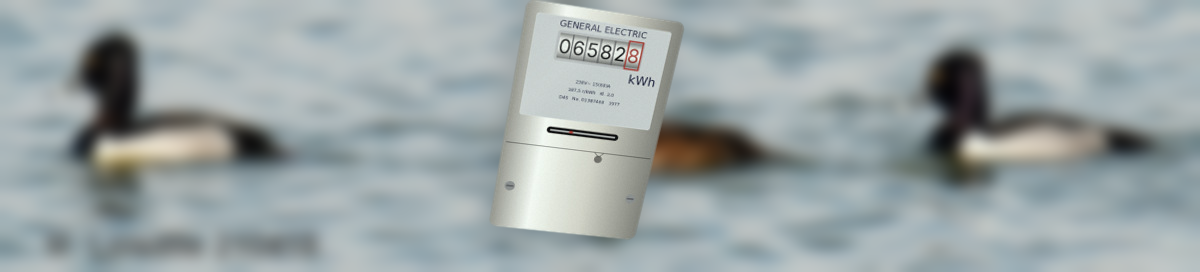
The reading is **6582.8** kWh
